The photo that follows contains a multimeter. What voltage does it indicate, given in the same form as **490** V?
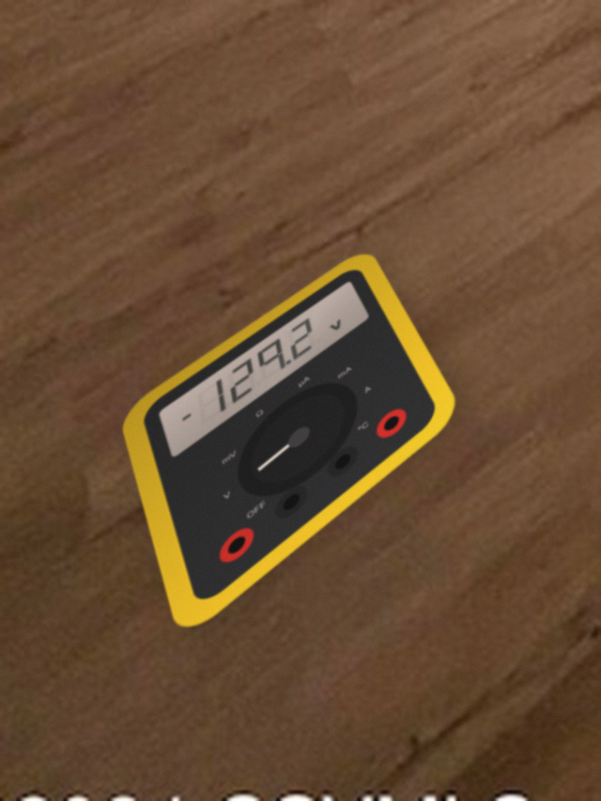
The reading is **-129.2** V
